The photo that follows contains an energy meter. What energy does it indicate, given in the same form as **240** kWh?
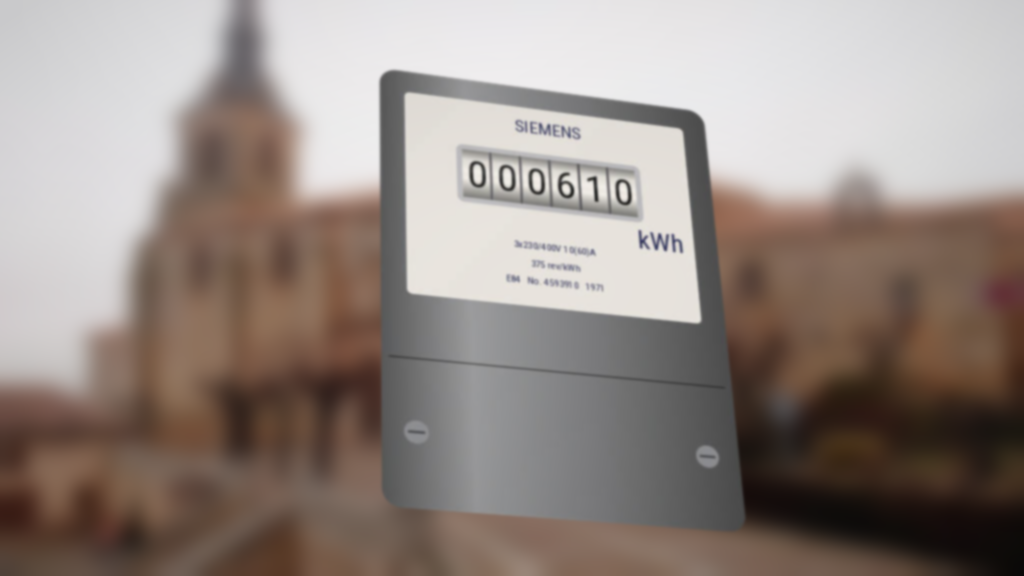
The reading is **610** kWh
